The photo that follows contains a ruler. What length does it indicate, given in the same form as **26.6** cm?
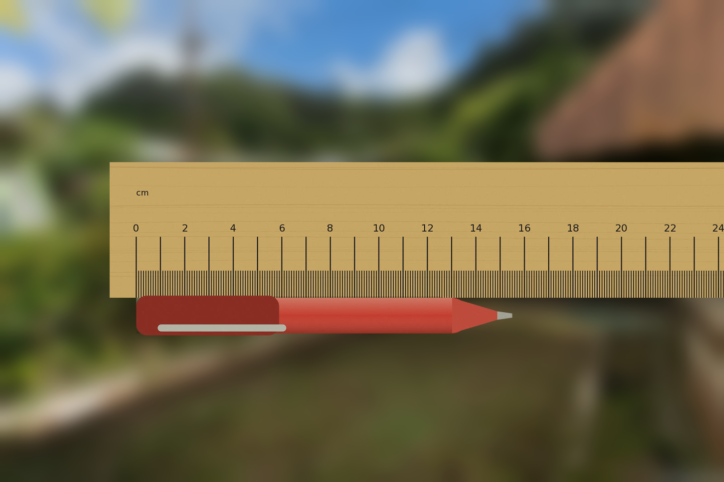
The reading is **15.5** cm
